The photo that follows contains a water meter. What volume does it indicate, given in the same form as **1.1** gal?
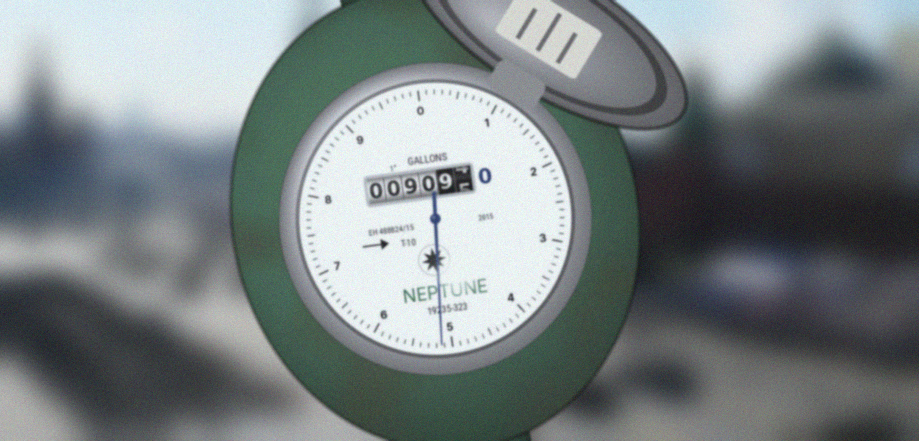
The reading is **90945.1** gal
